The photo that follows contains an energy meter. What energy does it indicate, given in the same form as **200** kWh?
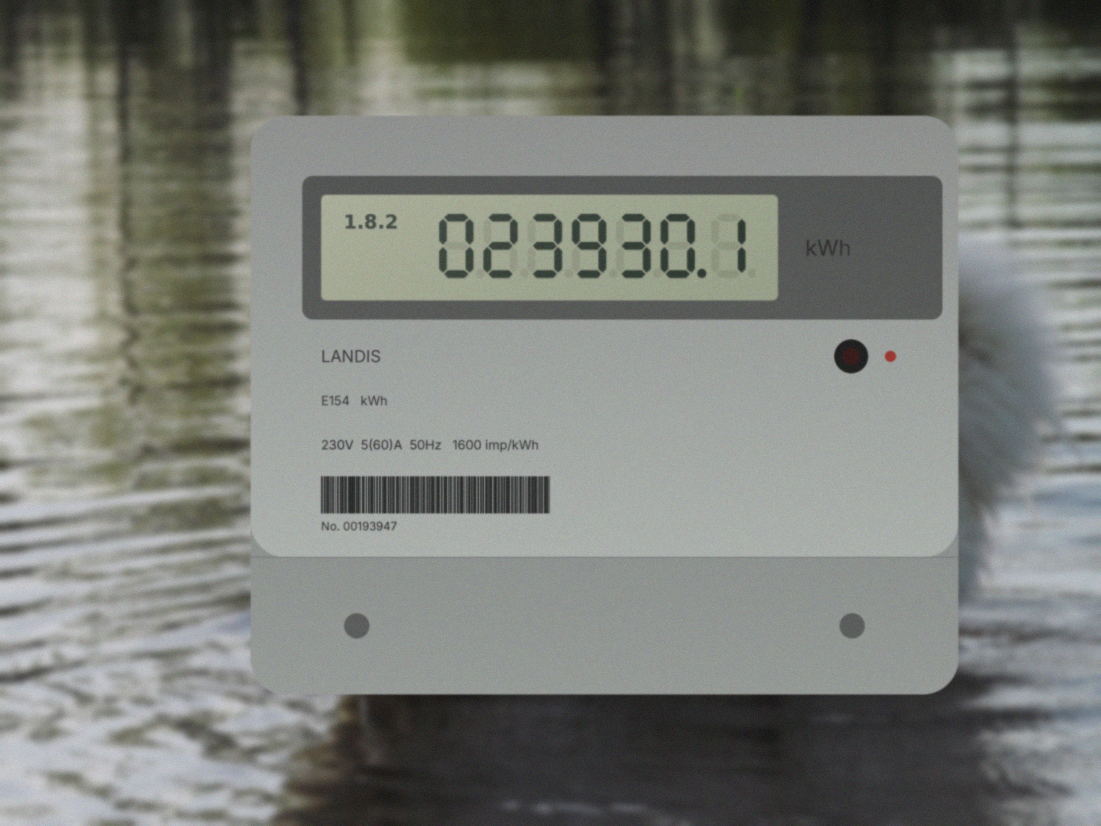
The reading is **23930.1** kWh
